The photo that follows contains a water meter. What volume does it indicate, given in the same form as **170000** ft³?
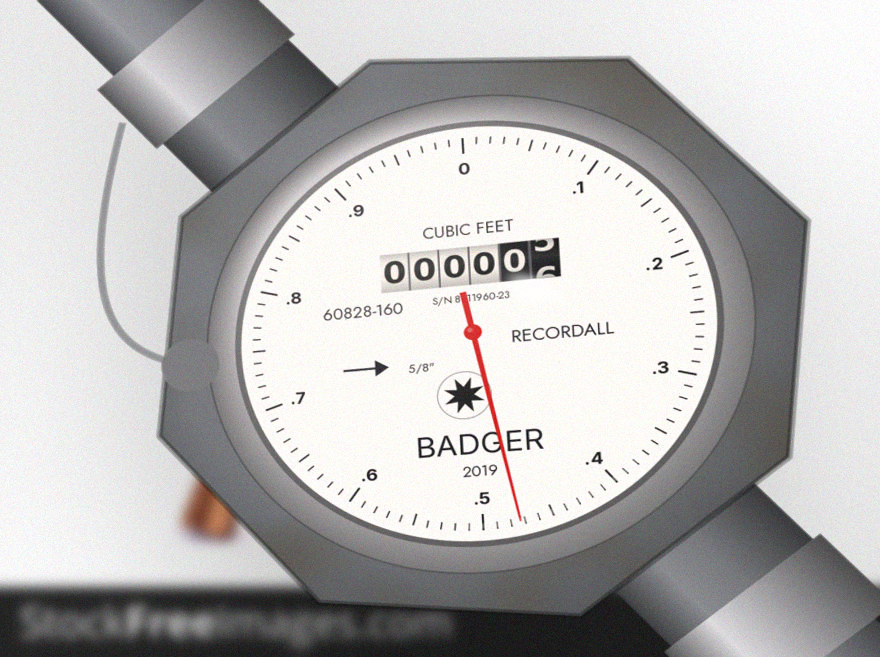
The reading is **5.47** ft³
